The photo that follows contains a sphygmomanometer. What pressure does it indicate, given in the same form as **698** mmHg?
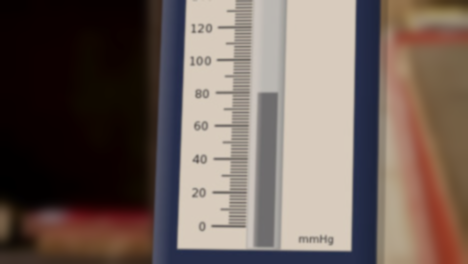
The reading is **80** mmHg
